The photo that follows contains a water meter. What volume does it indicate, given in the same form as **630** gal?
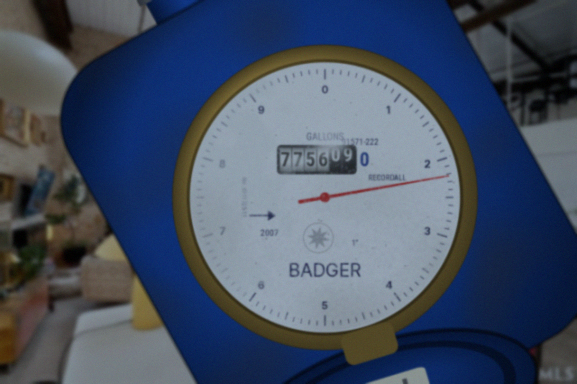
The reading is **7756092.2** gal
